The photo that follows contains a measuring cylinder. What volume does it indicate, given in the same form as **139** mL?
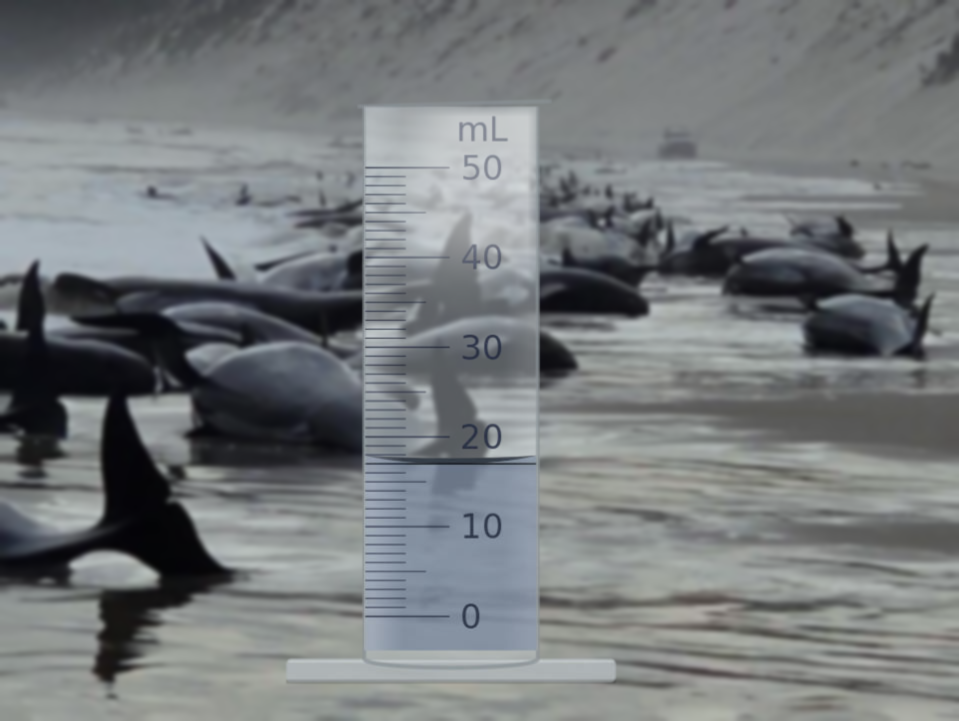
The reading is **17** mL
